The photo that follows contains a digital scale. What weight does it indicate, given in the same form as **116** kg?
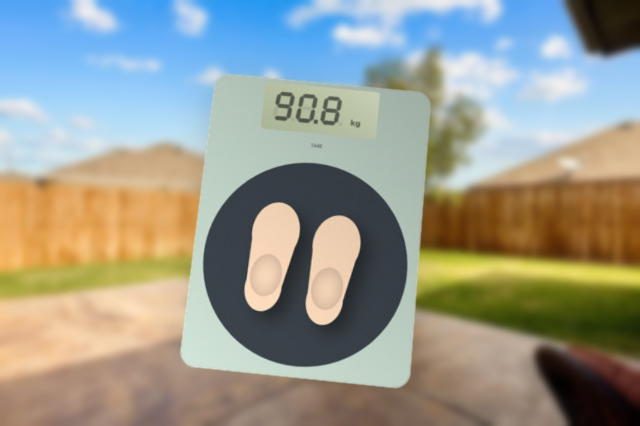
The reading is **90.8** kg
